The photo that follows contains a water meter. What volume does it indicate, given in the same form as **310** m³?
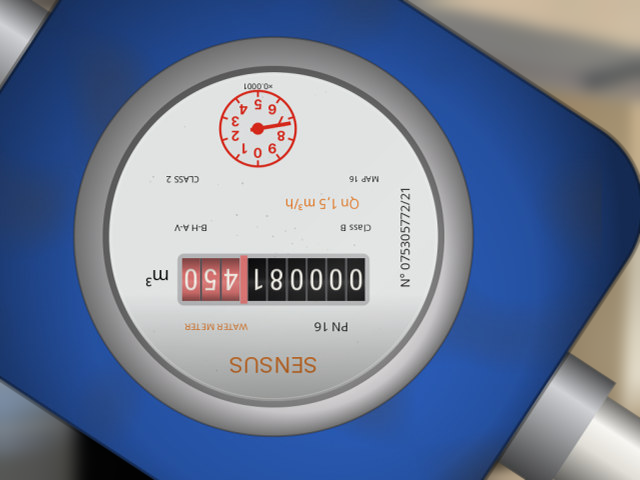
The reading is **81.4507** m³
